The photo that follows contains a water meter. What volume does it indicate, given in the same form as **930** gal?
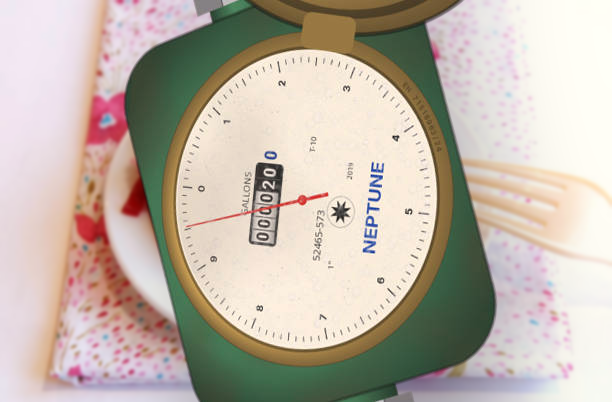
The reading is **199.5** gal
